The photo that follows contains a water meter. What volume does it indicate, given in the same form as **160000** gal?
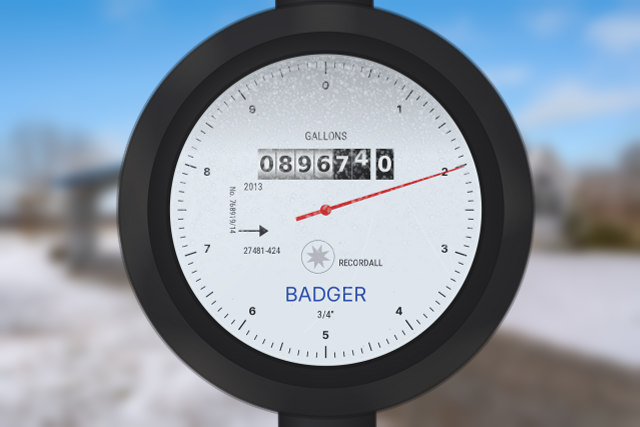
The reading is **896742.0** gal
